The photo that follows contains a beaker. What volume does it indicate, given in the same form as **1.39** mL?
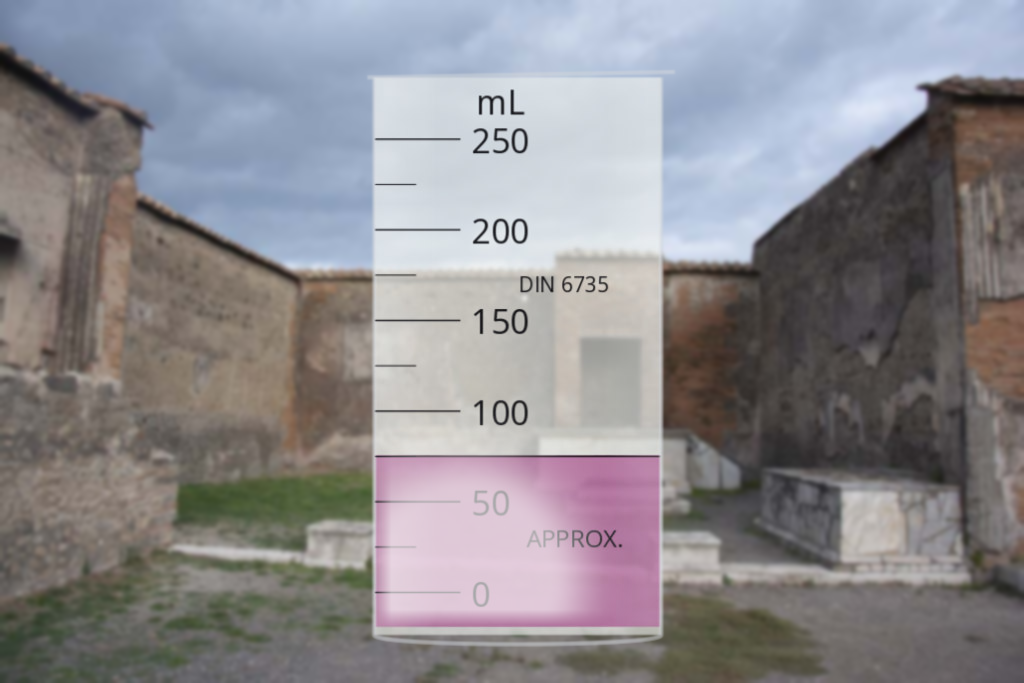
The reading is **75** mL
